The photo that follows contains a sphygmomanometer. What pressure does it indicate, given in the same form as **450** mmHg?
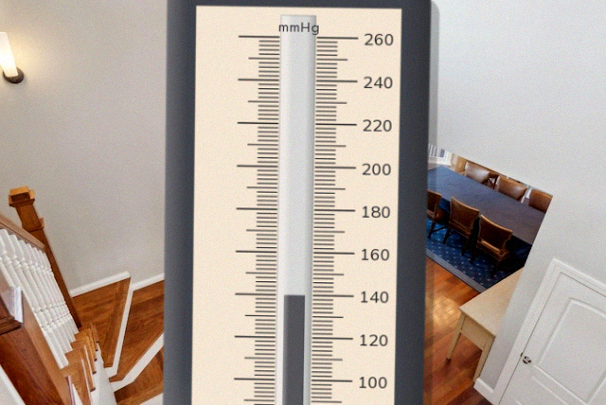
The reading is **140** mmHg
